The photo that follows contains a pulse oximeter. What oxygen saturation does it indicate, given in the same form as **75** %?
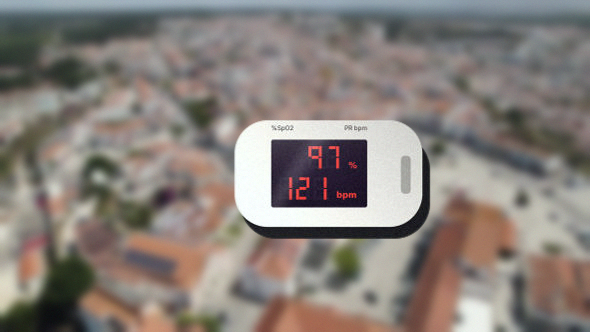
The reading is **97** %
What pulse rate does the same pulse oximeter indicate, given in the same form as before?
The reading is **121** bpm
